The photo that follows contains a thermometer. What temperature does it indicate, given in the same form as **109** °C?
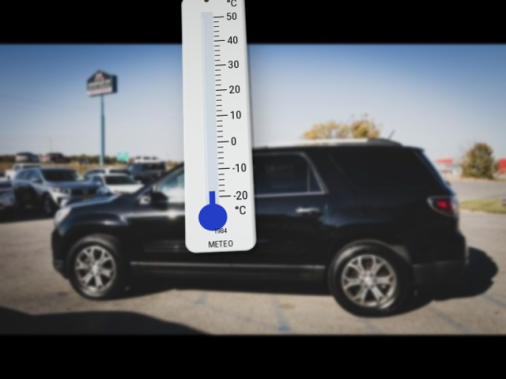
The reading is **-18** °C
